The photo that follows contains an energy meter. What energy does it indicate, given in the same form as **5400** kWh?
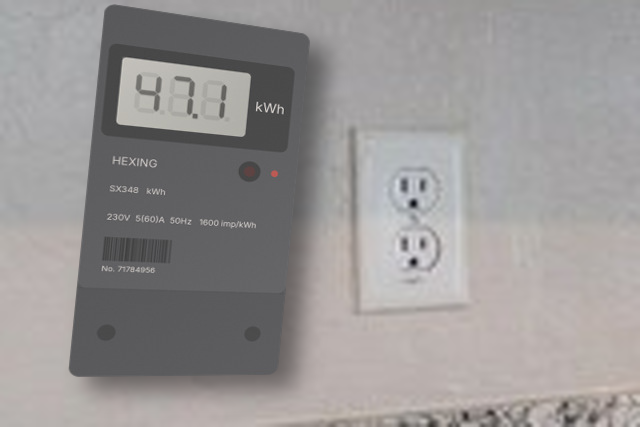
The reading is **47.1** kWh
